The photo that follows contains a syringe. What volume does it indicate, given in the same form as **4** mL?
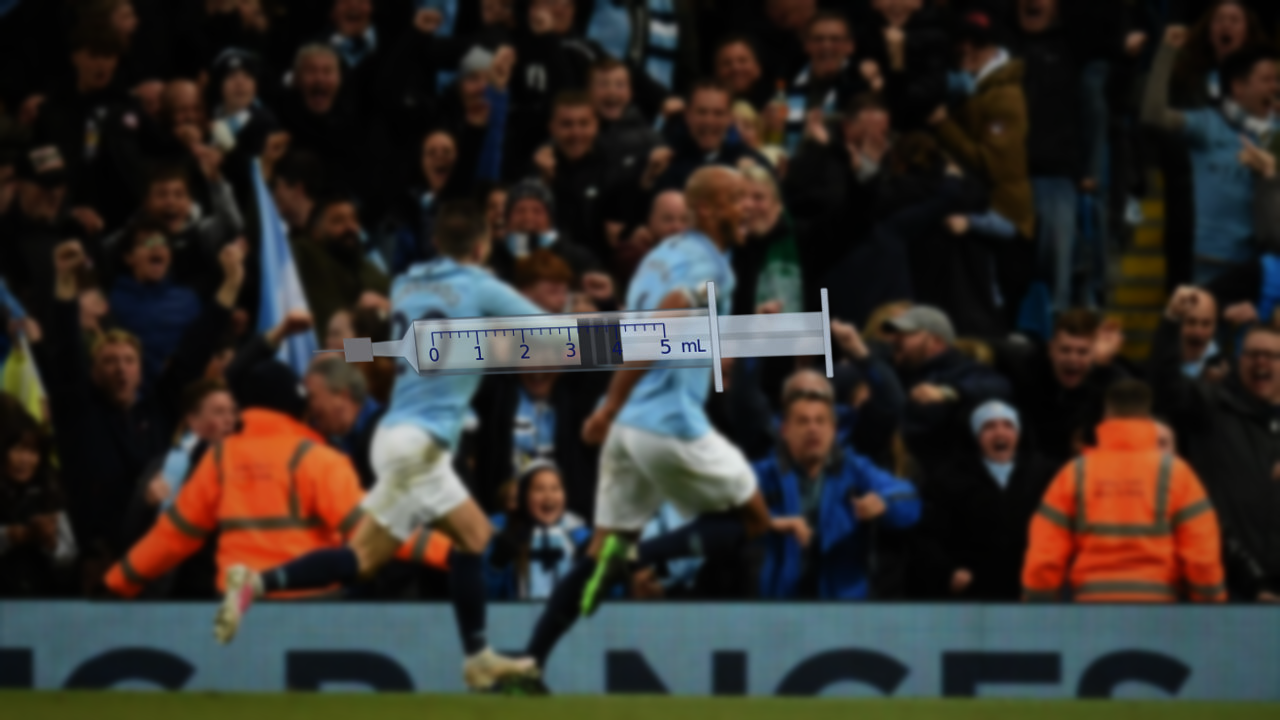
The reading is **3.2** mL
